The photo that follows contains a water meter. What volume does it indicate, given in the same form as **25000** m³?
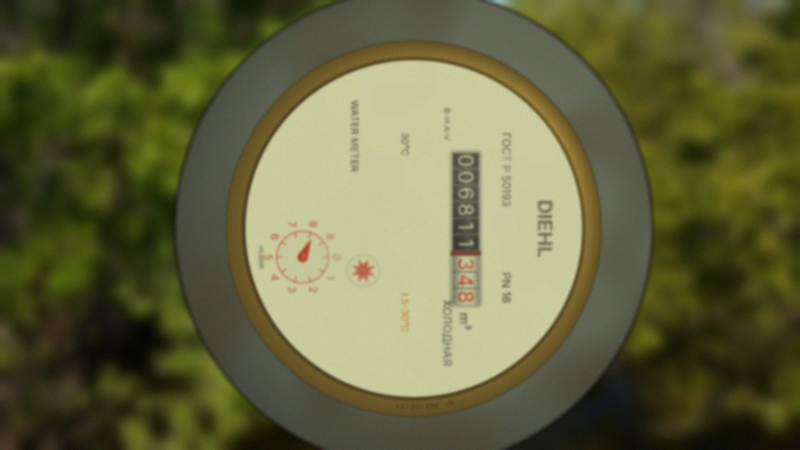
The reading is **6811.3488** m³
